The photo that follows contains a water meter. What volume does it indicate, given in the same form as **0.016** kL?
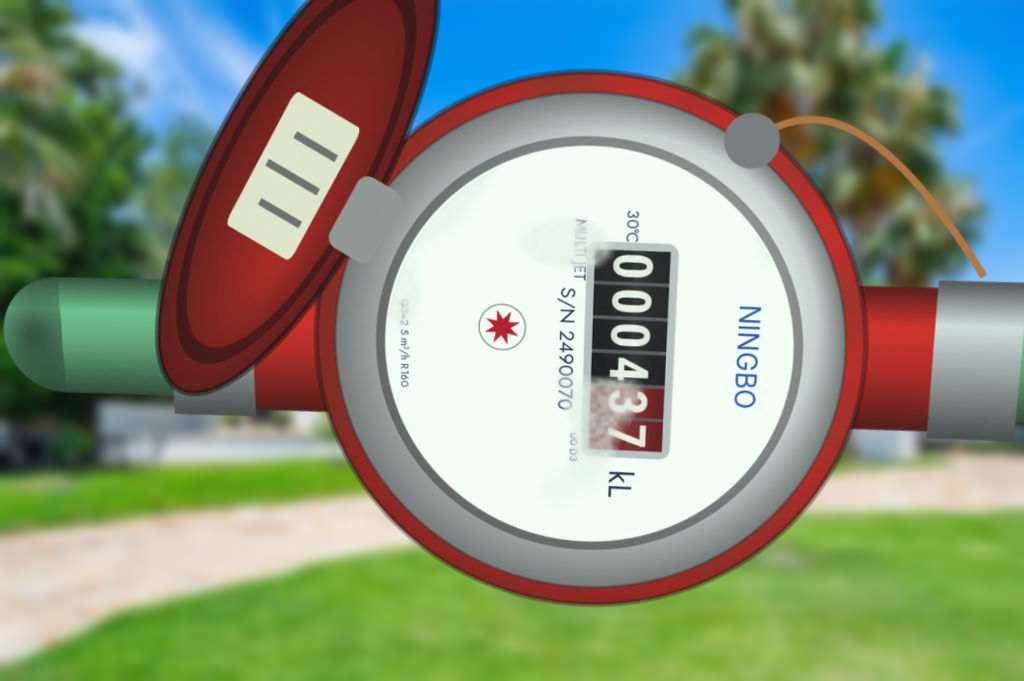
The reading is **4.37** kL
